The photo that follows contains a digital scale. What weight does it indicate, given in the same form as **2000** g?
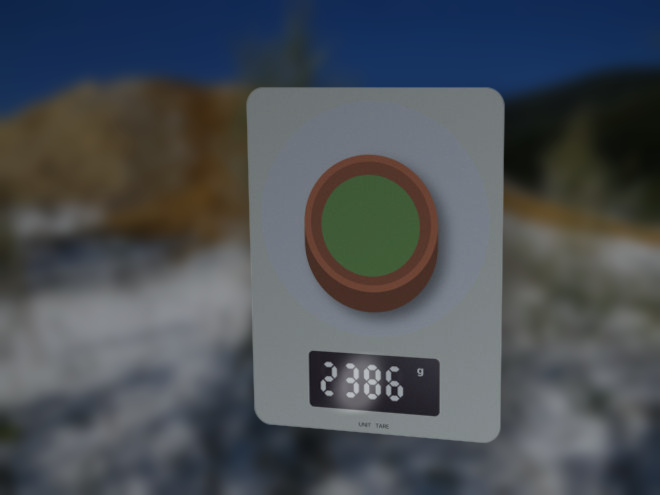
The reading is **2386** g
